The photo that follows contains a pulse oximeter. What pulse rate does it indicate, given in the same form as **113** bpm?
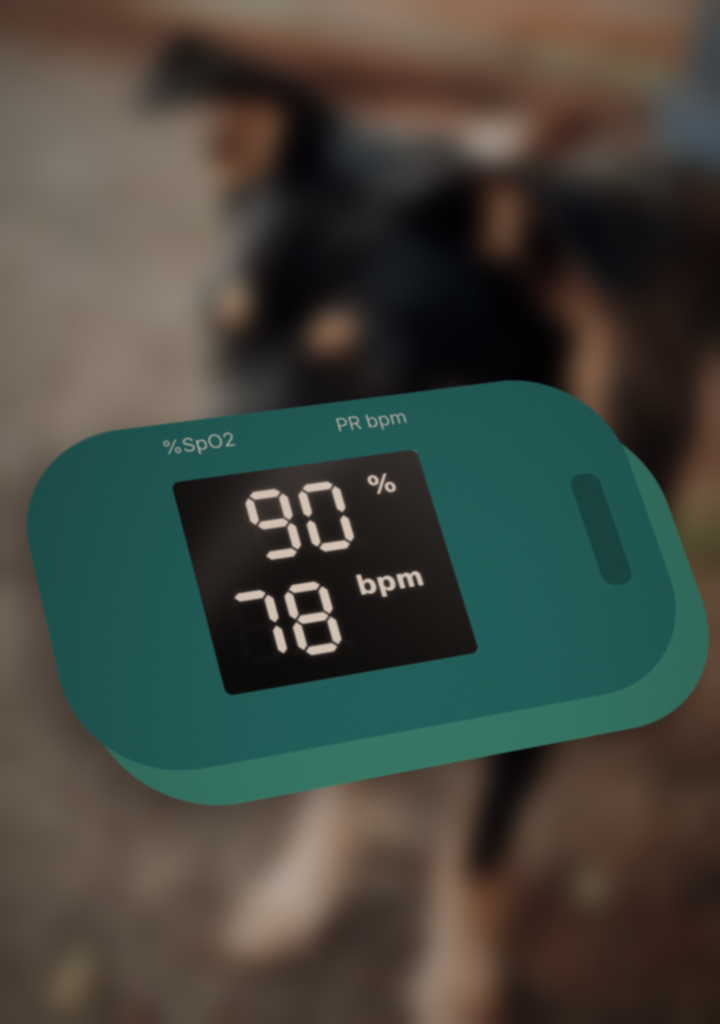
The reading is **78** bpm
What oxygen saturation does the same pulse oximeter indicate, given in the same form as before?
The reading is **90** %
